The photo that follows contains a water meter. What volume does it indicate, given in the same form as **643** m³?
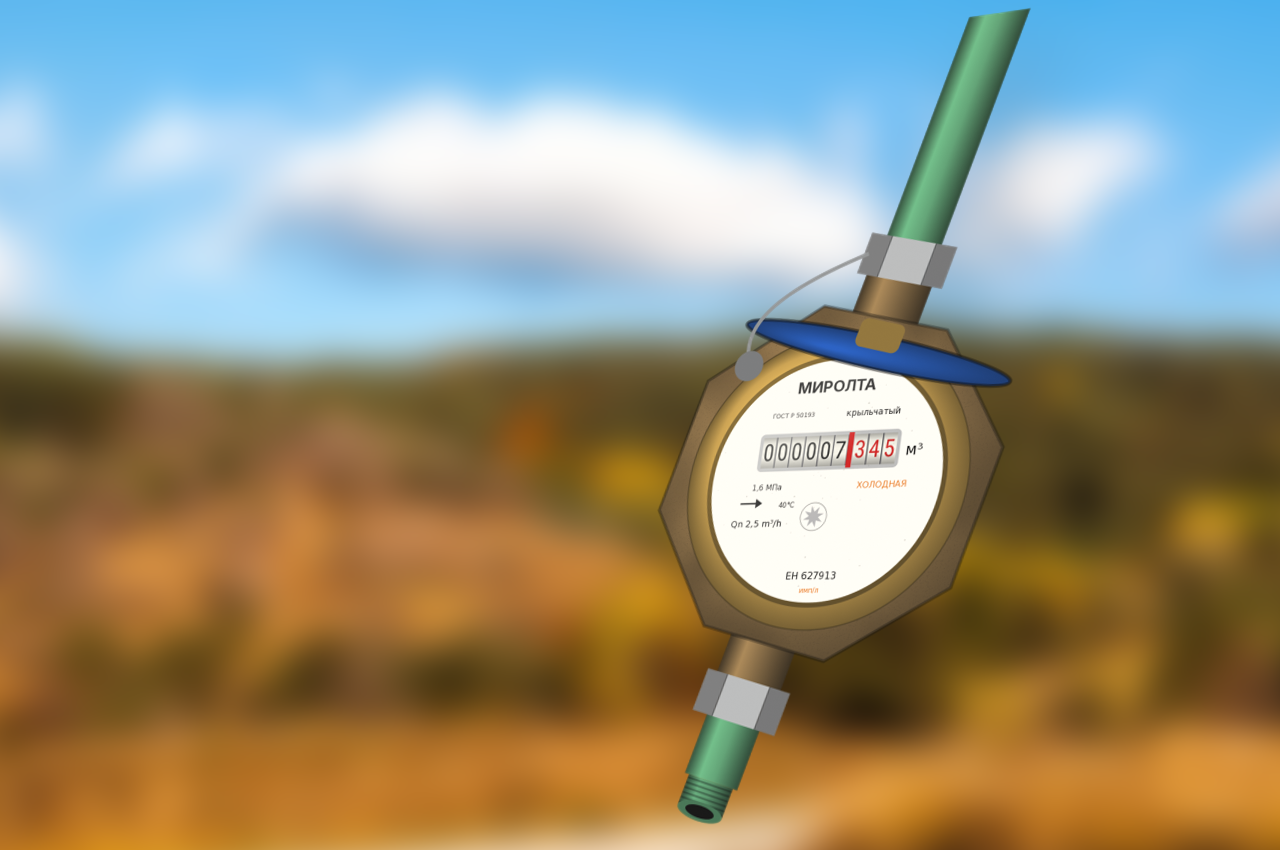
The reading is **7.345** m³
